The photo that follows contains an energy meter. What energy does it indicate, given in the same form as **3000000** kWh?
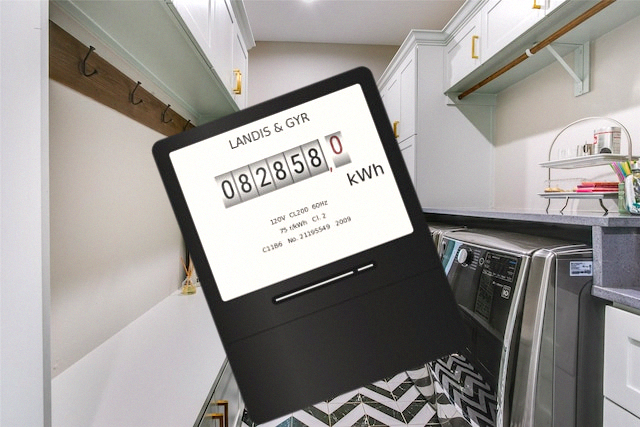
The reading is **82858.0** kWh
